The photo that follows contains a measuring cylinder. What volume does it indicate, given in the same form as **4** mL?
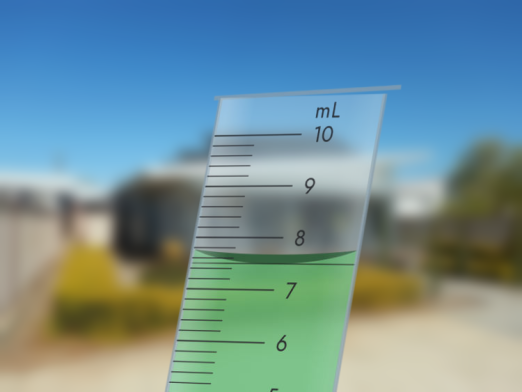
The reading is **7.5** mL
